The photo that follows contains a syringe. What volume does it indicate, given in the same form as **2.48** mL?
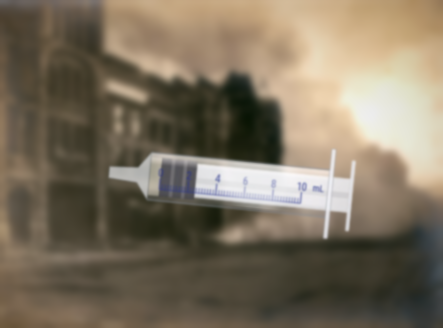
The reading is **0** mL
